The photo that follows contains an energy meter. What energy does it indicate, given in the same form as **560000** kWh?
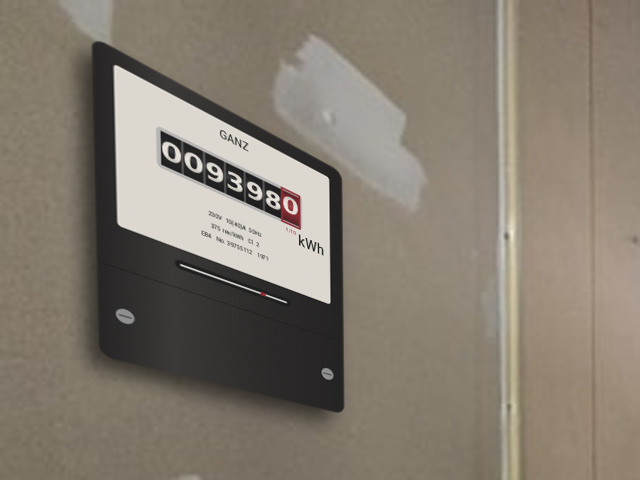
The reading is **9398.0** kWh
